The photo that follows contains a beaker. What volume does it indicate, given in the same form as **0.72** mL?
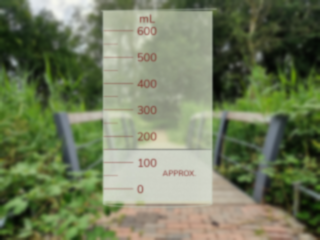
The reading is **150** mL
